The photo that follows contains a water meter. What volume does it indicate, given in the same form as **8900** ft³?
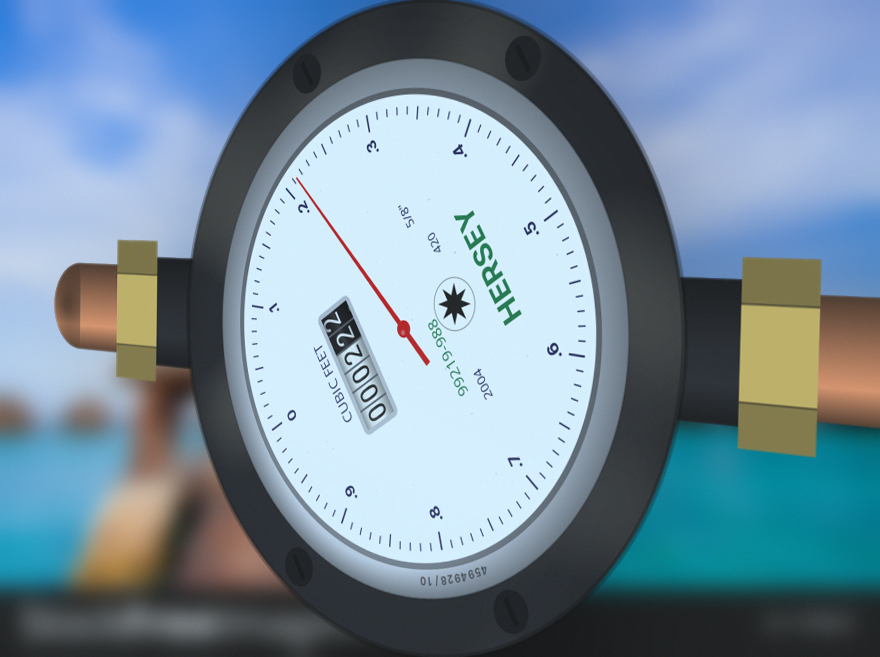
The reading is **222.21** ft³
